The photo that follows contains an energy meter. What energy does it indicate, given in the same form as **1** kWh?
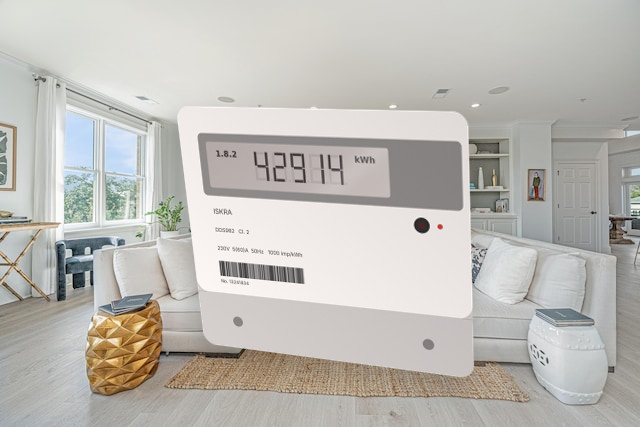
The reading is **42914** kWh
